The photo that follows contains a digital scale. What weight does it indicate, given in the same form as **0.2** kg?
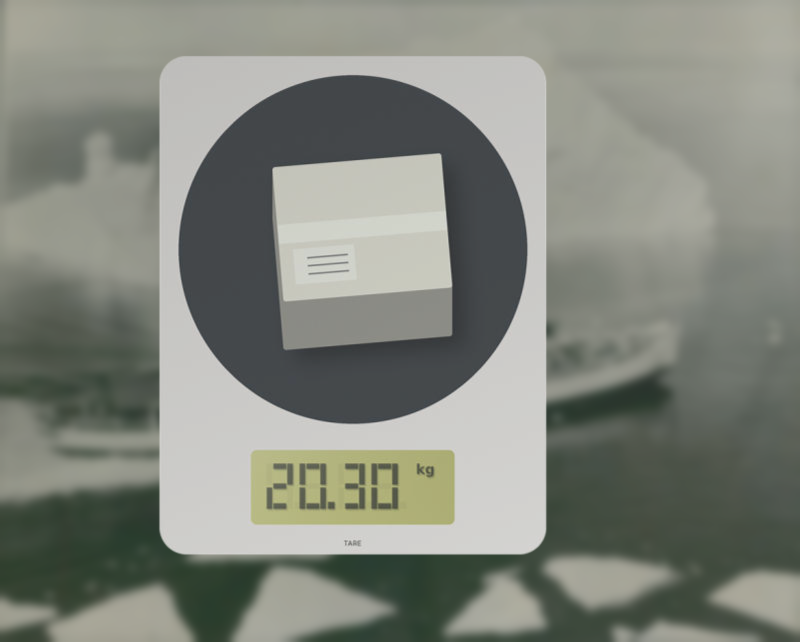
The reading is **20.30** kg
